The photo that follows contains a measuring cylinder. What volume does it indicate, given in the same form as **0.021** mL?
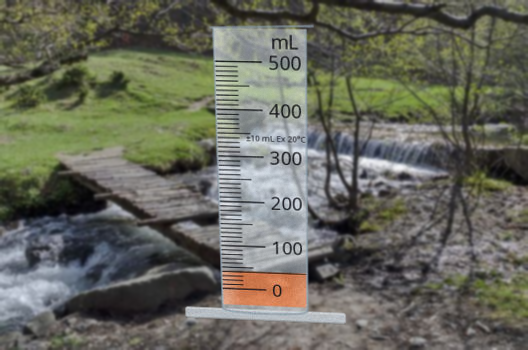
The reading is **40** mL
